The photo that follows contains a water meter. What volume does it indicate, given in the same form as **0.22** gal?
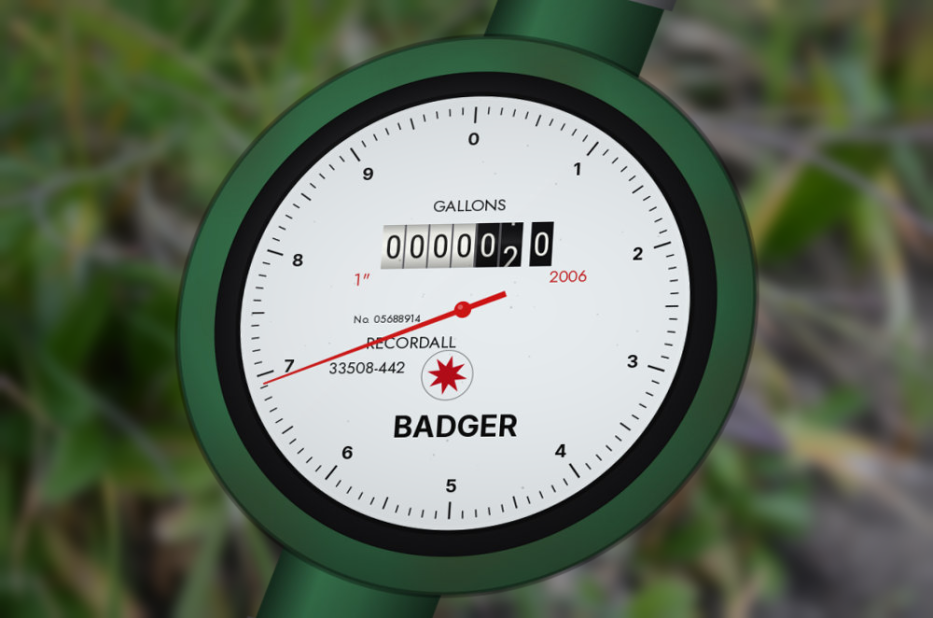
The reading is **16.9** gal
